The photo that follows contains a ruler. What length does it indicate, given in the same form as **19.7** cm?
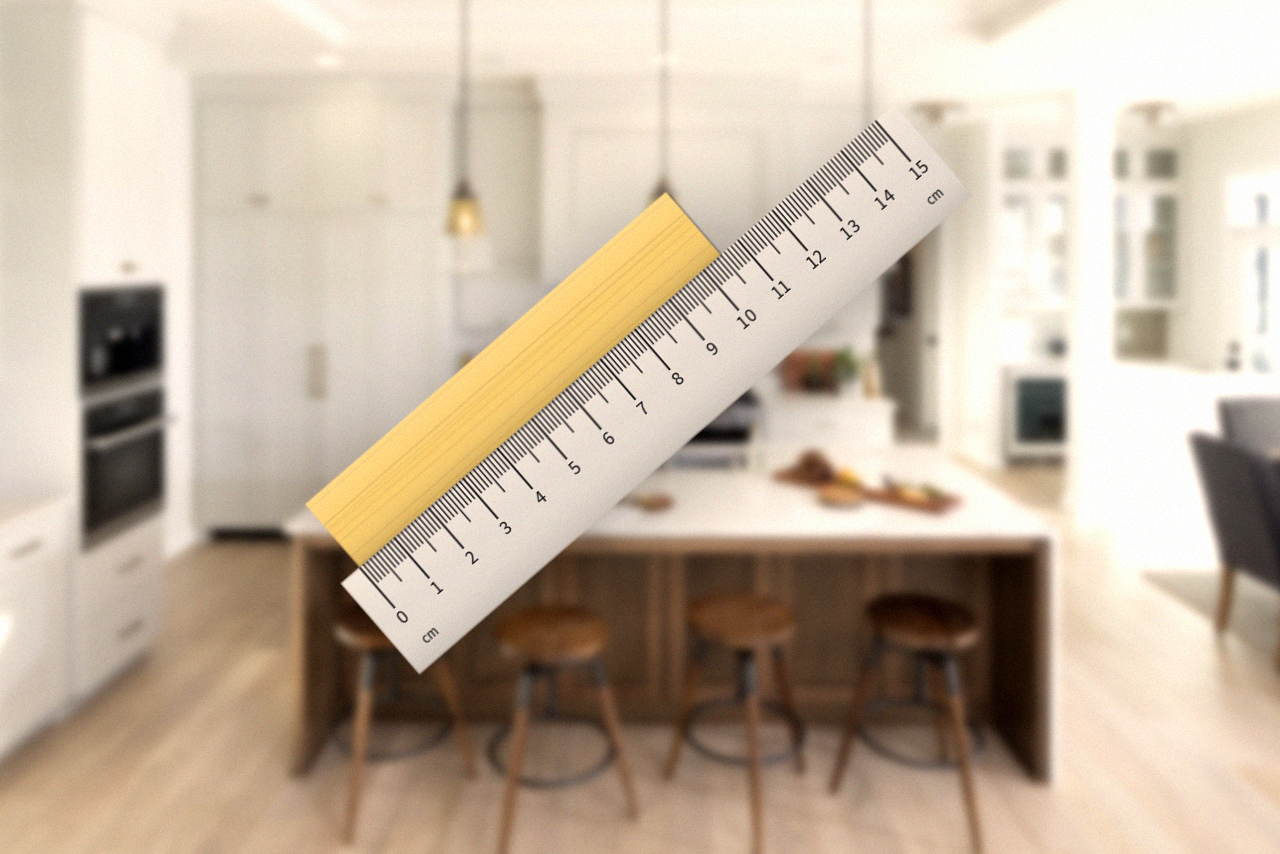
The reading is **10.5** cm
